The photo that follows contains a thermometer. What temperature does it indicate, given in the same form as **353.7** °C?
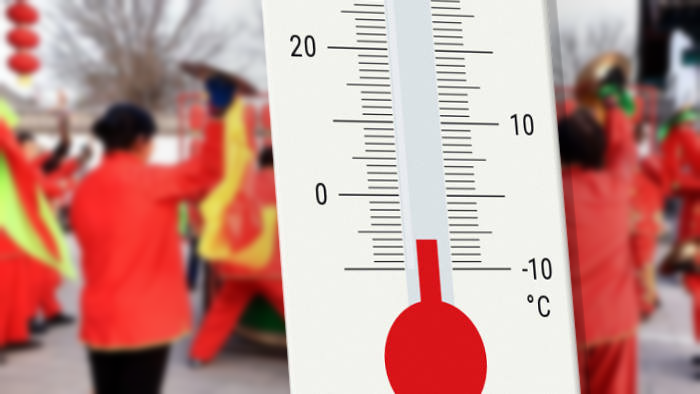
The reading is **-6** °C
